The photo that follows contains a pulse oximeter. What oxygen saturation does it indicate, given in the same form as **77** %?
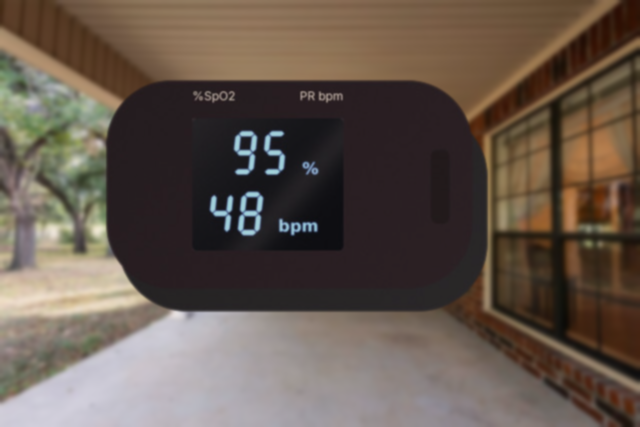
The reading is **95** %
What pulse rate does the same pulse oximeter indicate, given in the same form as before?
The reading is **48** bpm
